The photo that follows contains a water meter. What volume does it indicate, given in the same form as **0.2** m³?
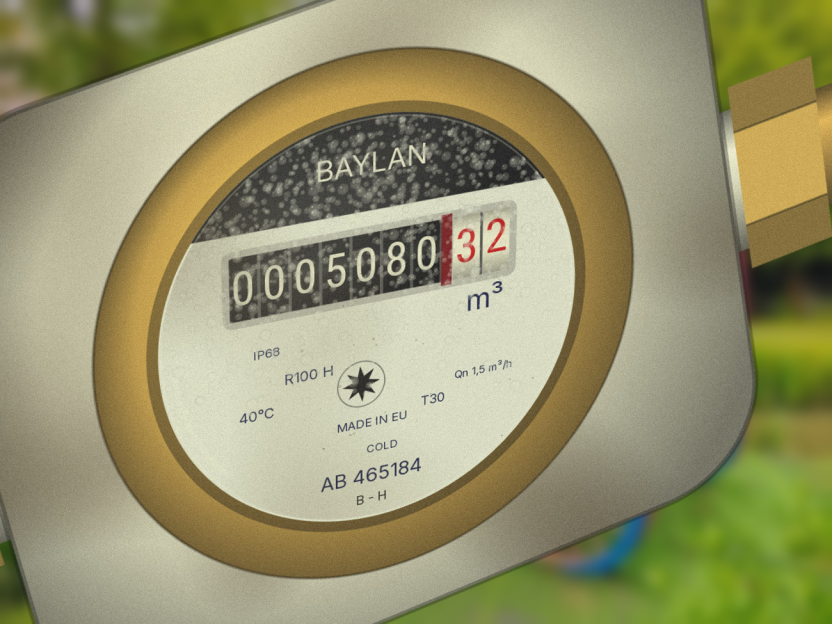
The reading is **5080.32** m³
